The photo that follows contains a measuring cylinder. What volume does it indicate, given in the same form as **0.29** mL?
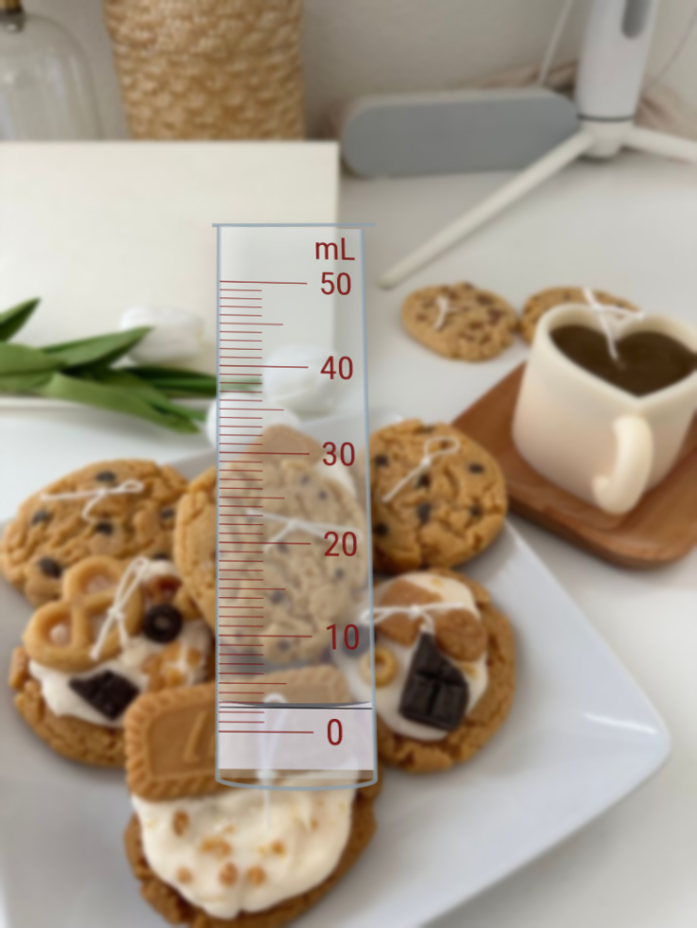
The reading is **2.5** mL
